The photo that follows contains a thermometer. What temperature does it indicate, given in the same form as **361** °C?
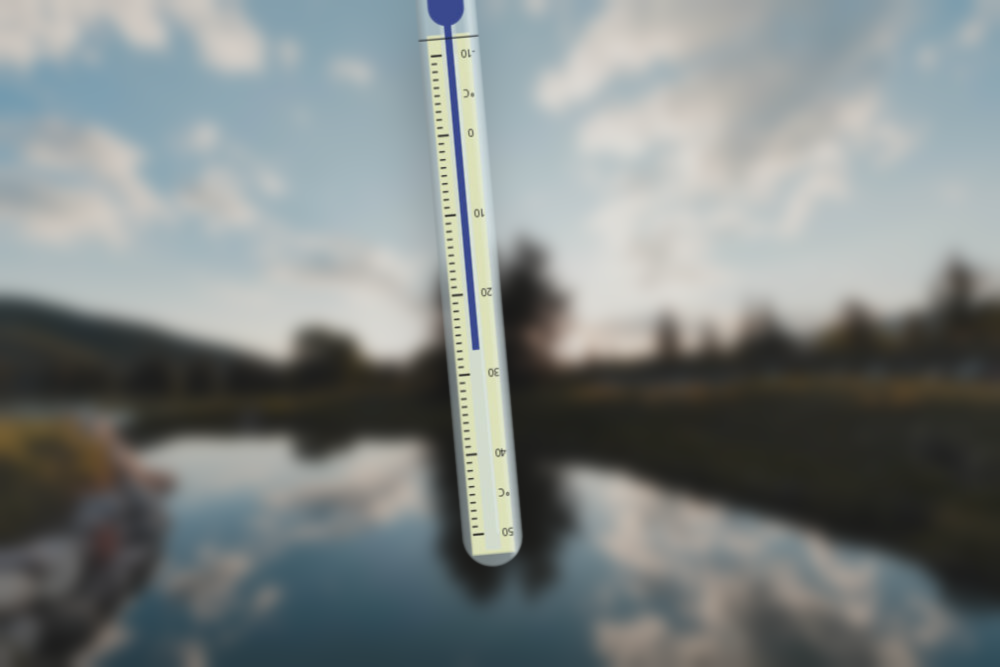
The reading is **27** °C
